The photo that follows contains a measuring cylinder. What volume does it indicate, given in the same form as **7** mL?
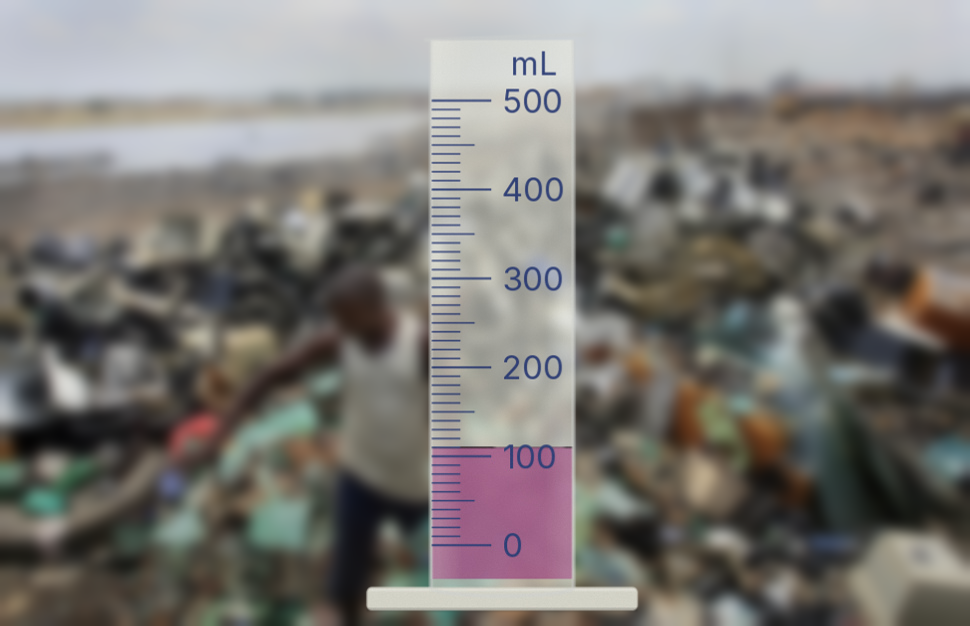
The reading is **110** mL
